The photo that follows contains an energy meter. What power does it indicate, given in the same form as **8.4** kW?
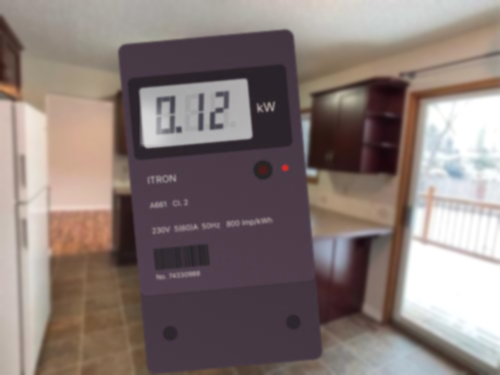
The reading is **0.12** kW
